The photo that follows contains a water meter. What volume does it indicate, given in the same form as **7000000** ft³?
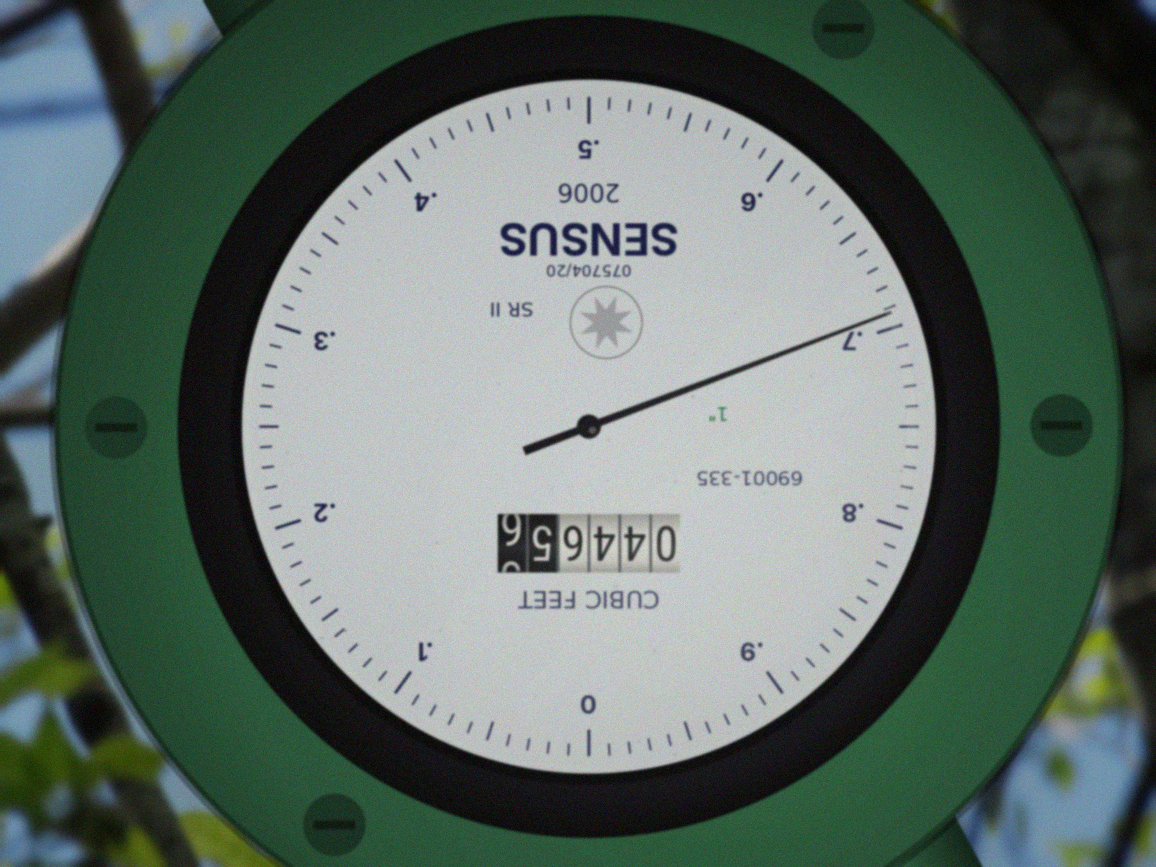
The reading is **44655.69** ft³
